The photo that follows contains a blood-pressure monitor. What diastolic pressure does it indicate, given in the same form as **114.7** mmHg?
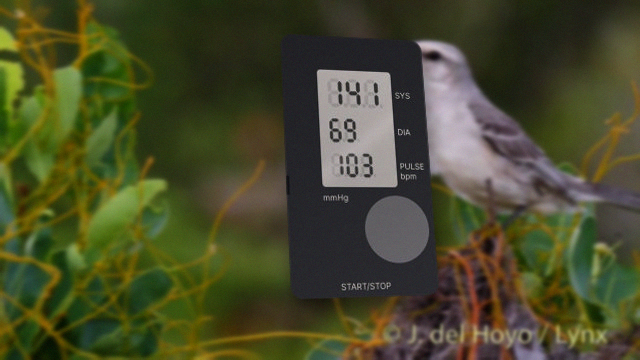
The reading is **69** mmHg
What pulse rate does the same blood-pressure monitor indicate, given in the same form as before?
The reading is **103** bpm
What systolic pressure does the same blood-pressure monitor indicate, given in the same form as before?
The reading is **141** mmHg
